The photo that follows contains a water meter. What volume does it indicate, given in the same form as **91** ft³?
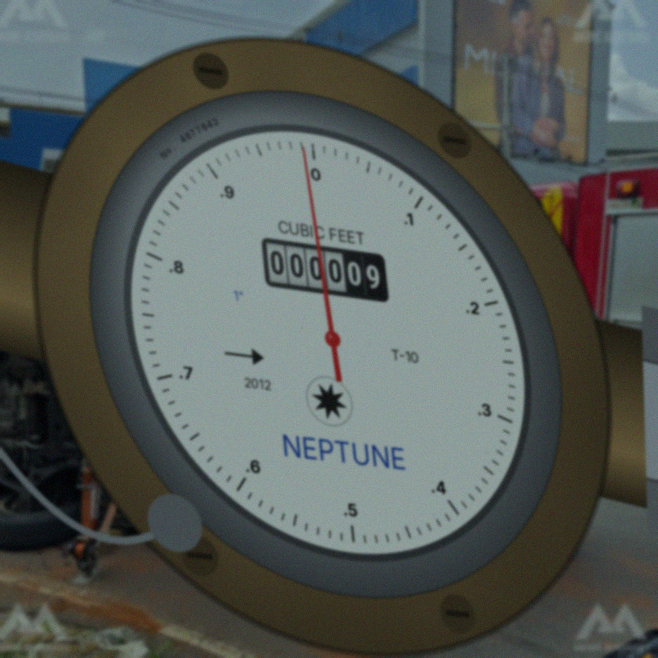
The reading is **8.99** ft³
